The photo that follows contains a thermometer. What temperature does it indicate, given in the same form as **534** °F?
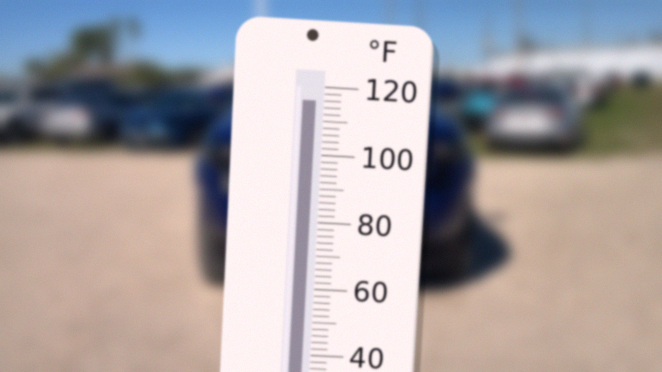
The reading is **116** °F
